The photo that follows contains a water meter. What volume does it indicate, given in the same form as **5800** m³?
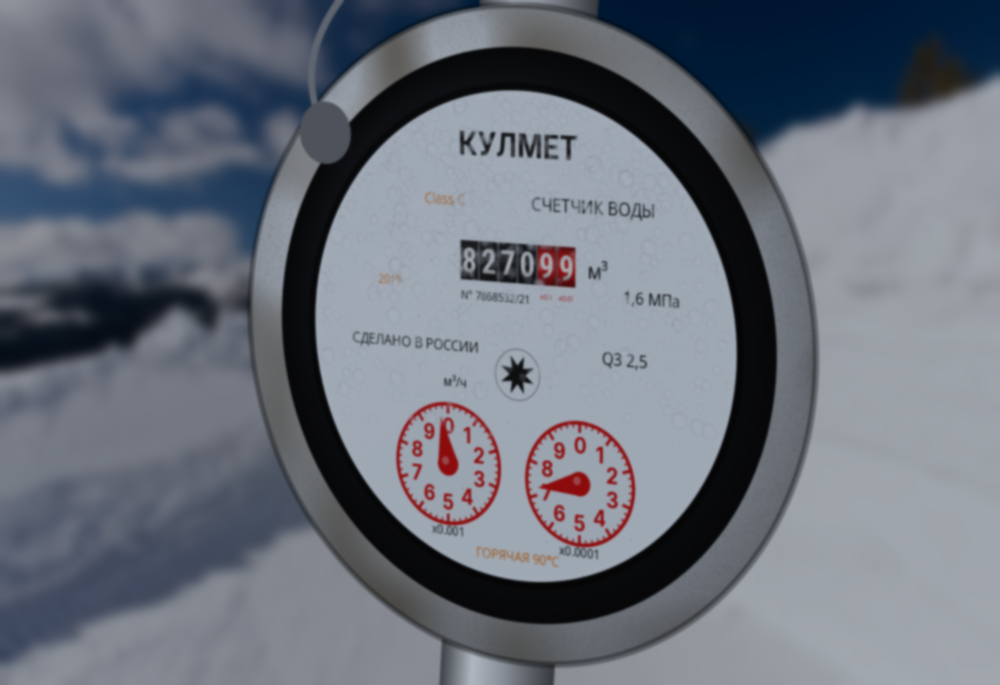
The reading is **8270.9897** m³
